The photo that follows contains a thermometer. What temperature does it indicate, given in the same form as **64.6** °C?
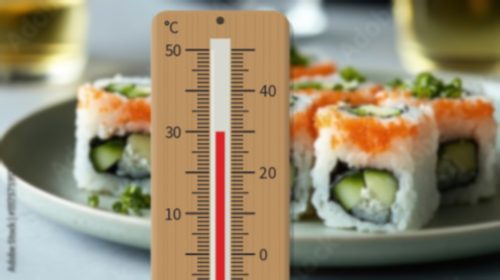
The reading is **30** °C
